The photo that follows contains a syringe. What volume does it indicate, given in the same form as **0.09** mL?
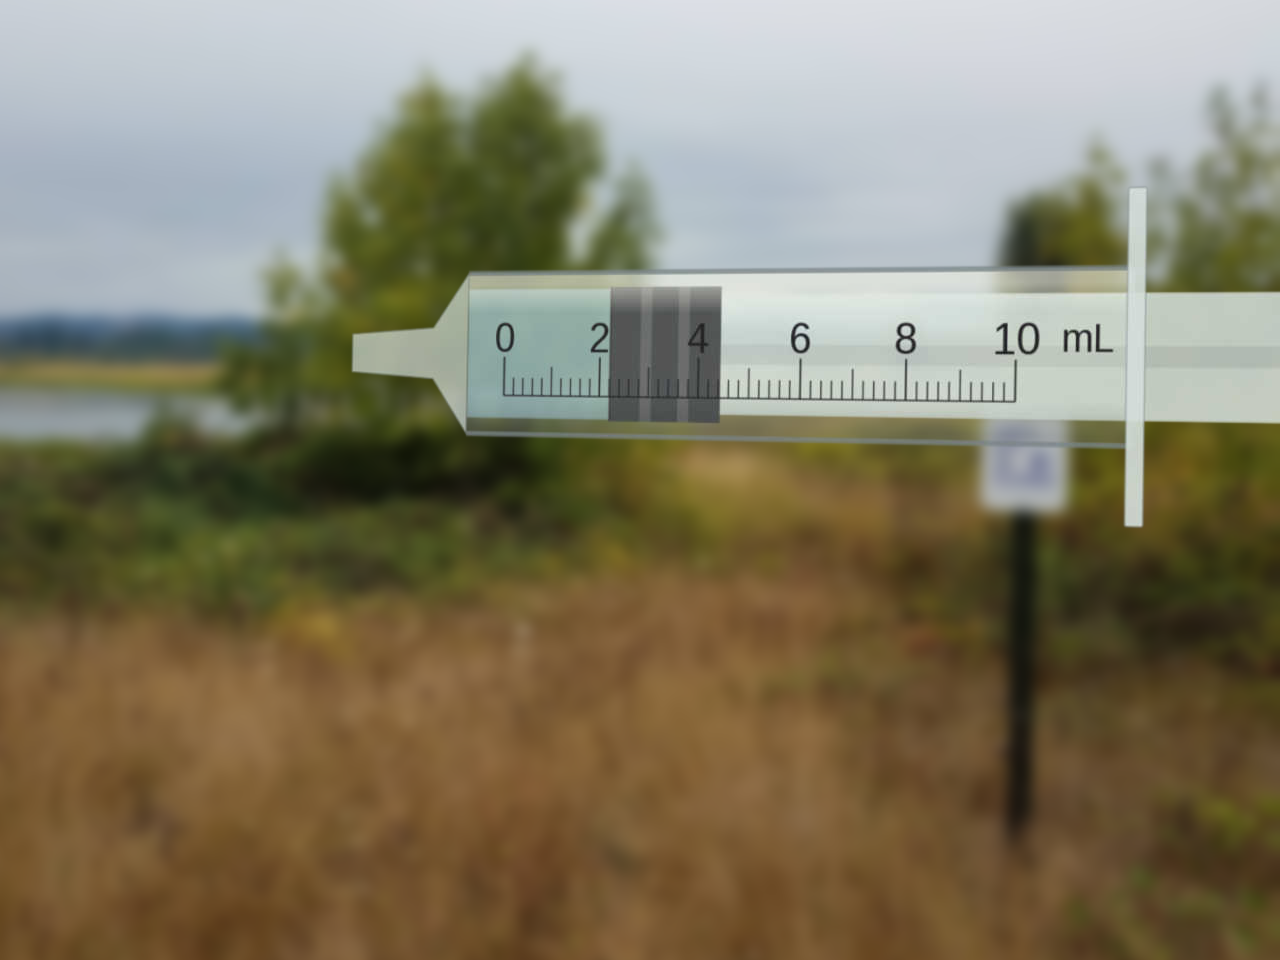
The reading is **2.2** mL
